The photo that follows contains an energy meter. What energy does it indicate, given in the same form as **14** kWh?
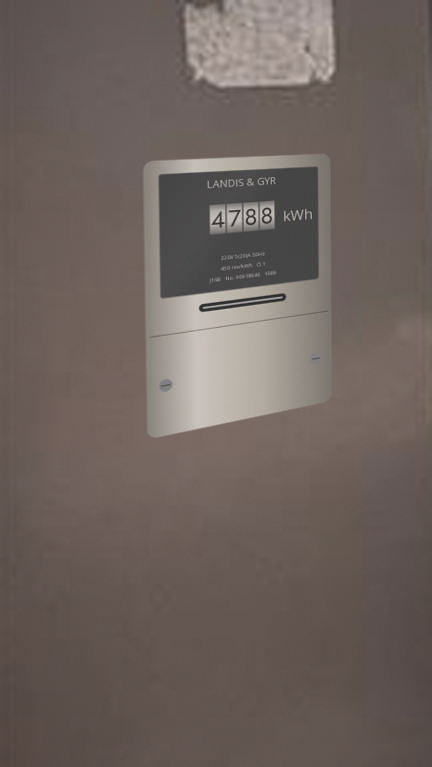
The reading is **4788** kWh
